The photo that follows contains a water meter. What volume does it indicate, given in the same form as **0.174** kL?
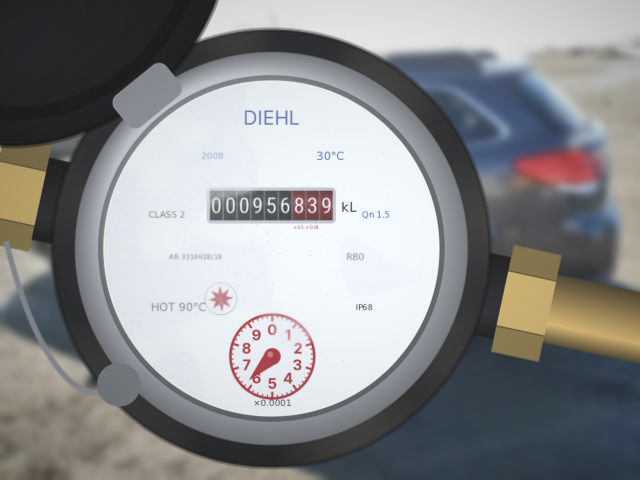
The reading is **956.8396** kL
